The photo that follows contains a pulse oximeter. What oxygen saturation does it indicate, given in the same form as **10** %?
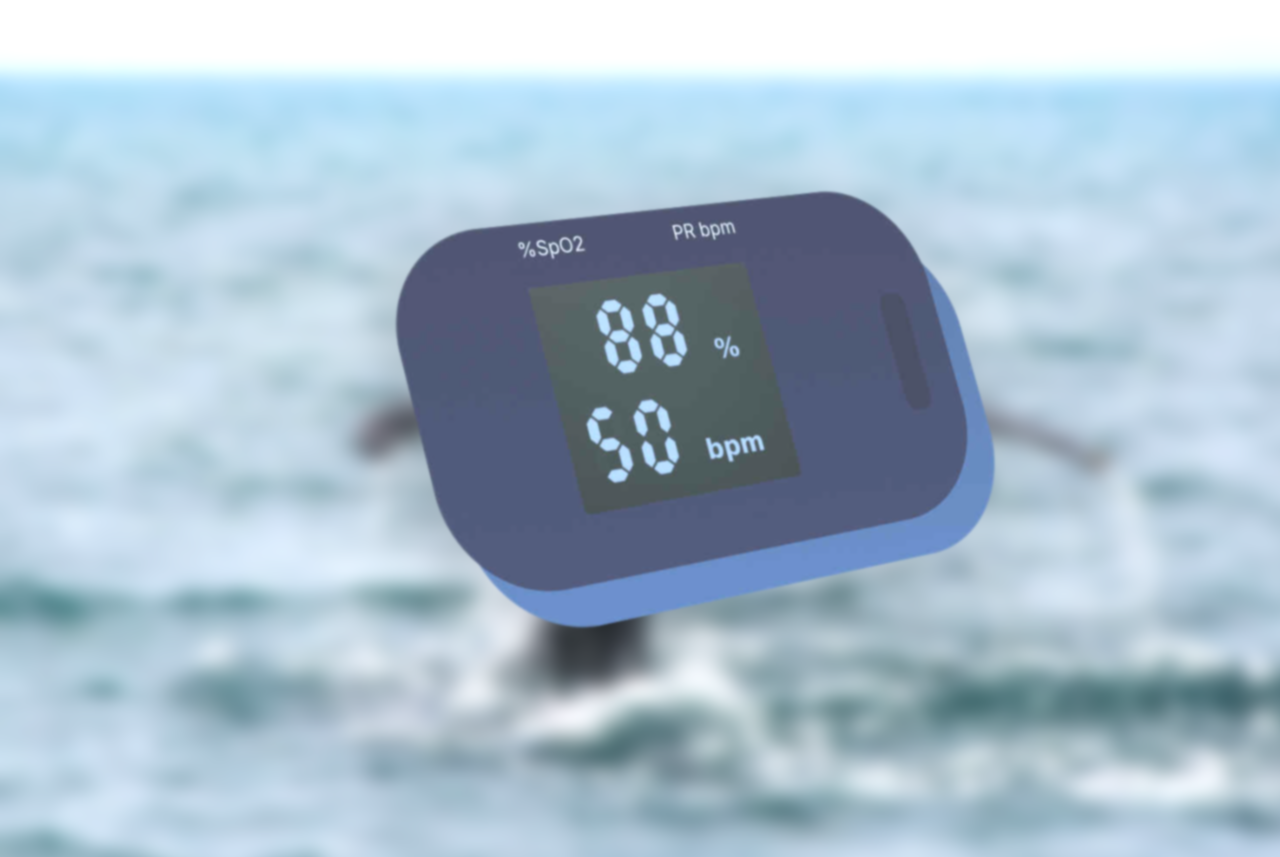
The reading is **88** %
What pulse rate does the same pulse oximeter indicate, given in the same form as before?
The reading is **50** bpm
